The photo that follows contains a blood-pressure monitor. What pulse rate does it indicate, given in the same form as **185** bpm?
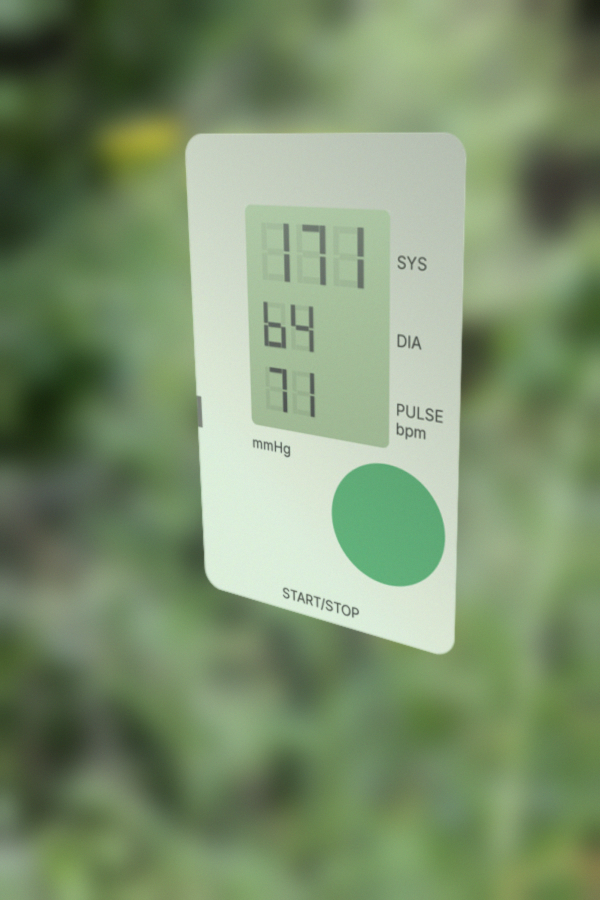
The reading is **71** bpm
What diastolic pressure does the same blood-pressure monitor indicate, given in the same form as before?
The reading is **64** mmHg
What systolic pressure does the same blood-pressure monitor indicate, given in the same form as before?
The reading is **171** mmHg
